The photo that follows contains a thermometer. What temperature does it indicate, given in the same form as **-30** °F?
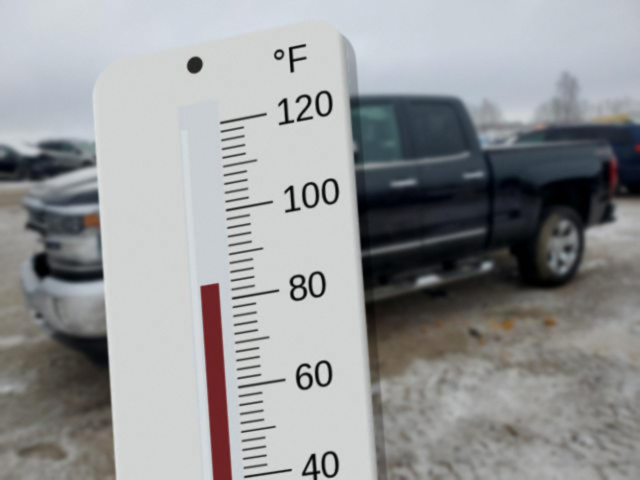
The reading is **84** °F
